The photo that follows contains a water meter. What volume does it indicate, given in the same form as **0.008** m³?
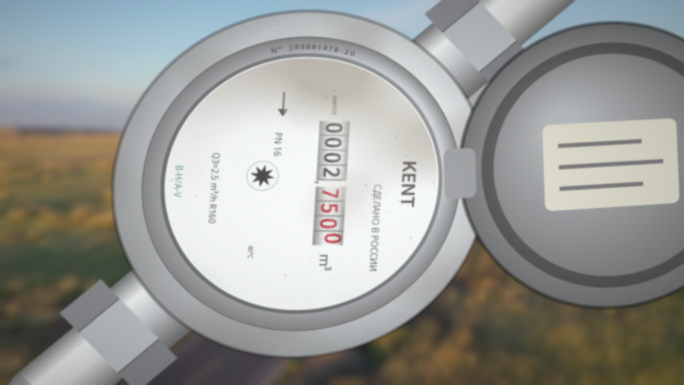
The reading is **2.7500** m³
